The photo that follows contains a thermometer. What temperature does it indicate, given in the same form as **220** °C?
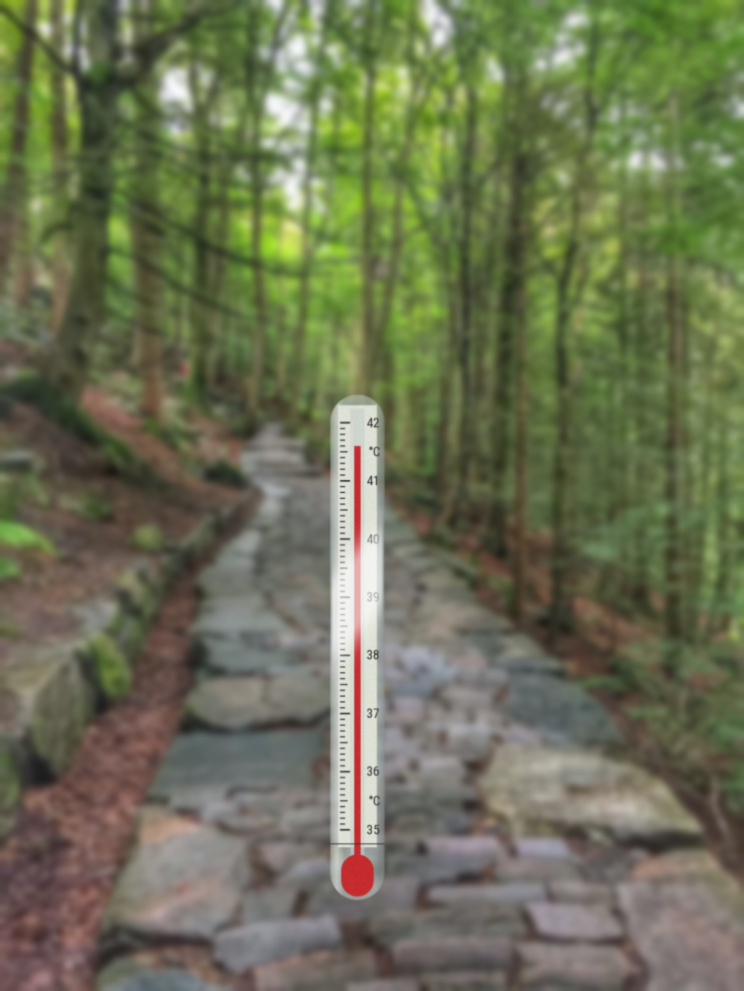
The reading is **41.6** °C
